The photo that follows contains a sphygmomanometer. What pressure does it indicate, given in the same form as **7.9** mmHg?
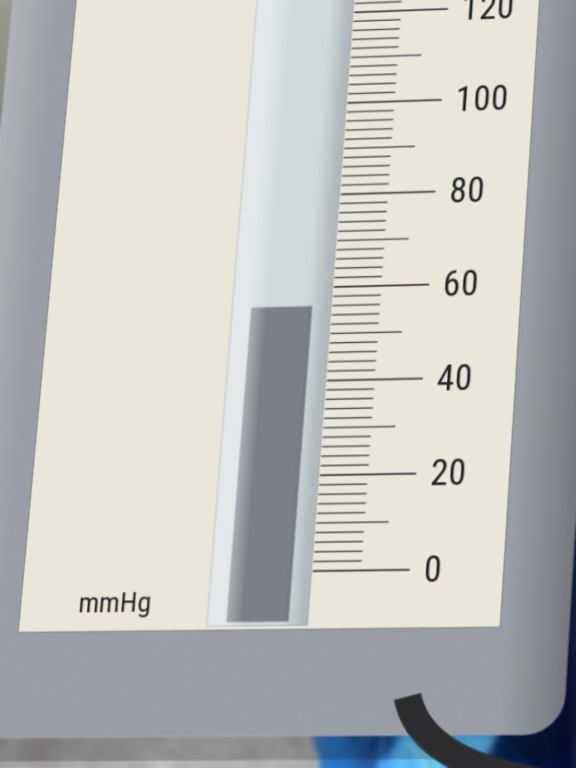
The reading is **56** mmHg
